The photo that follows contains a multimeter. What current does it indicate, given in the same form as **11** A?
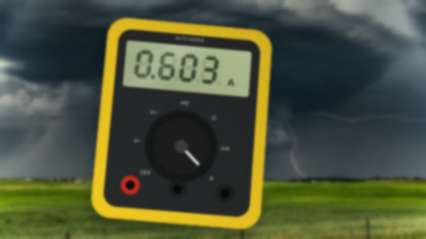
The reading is **0.603** A
